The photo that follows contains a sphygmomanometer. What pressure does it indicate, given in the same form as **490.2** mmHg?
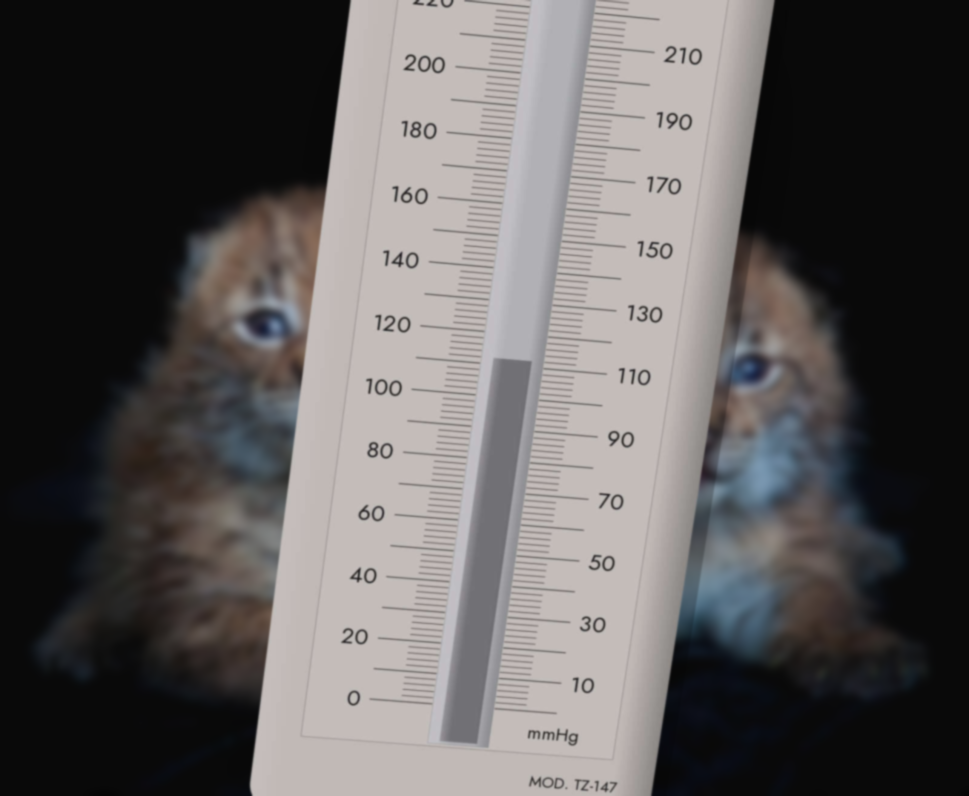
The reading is **112** mmHg
